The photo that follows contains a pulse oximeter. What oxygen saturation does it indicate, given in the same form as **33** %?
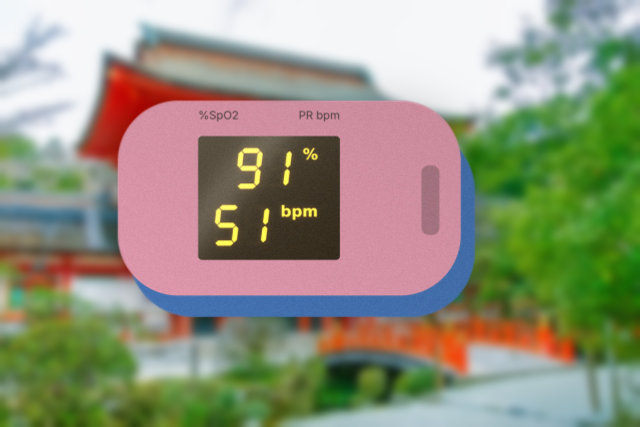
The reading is **91** %
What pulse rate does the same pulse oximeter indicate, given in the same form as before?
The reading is **51** bpm
